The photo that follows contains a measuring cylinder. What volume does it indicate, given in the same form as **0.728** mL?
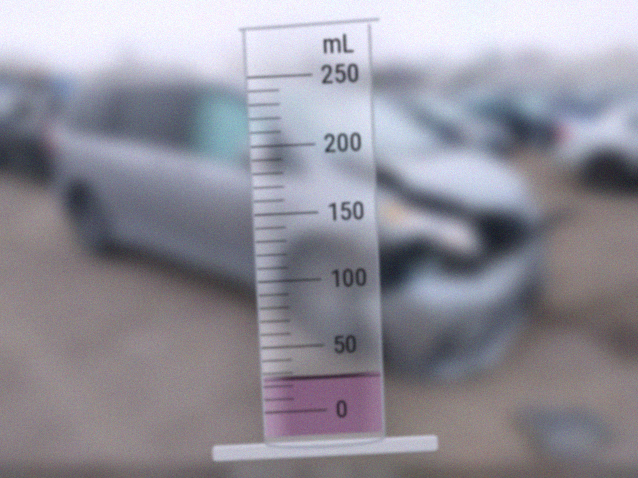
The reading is **25** mL
